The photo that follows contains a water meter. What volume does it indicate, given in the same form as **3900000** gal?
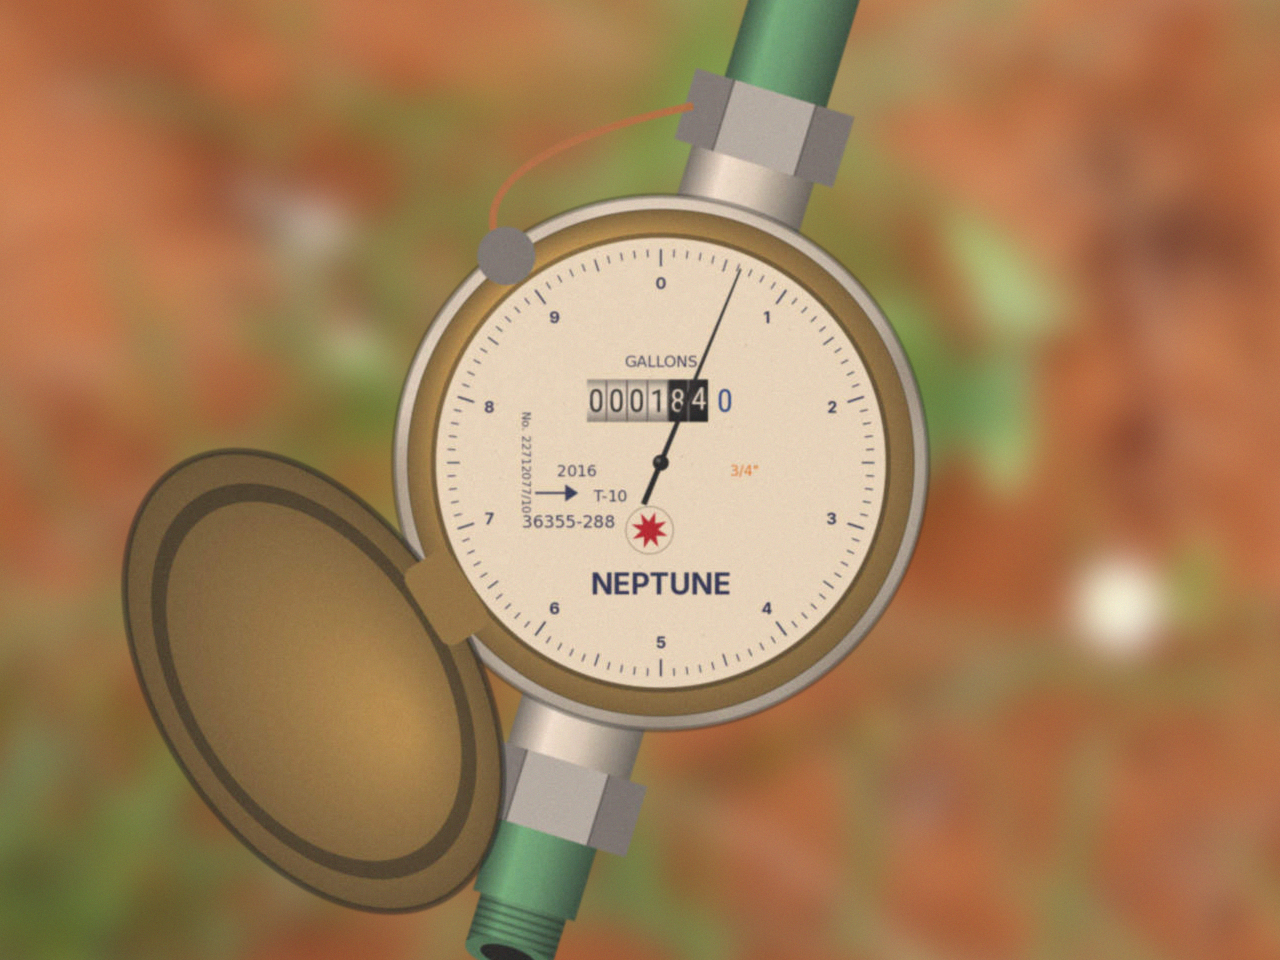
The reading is **1840.6** gal
